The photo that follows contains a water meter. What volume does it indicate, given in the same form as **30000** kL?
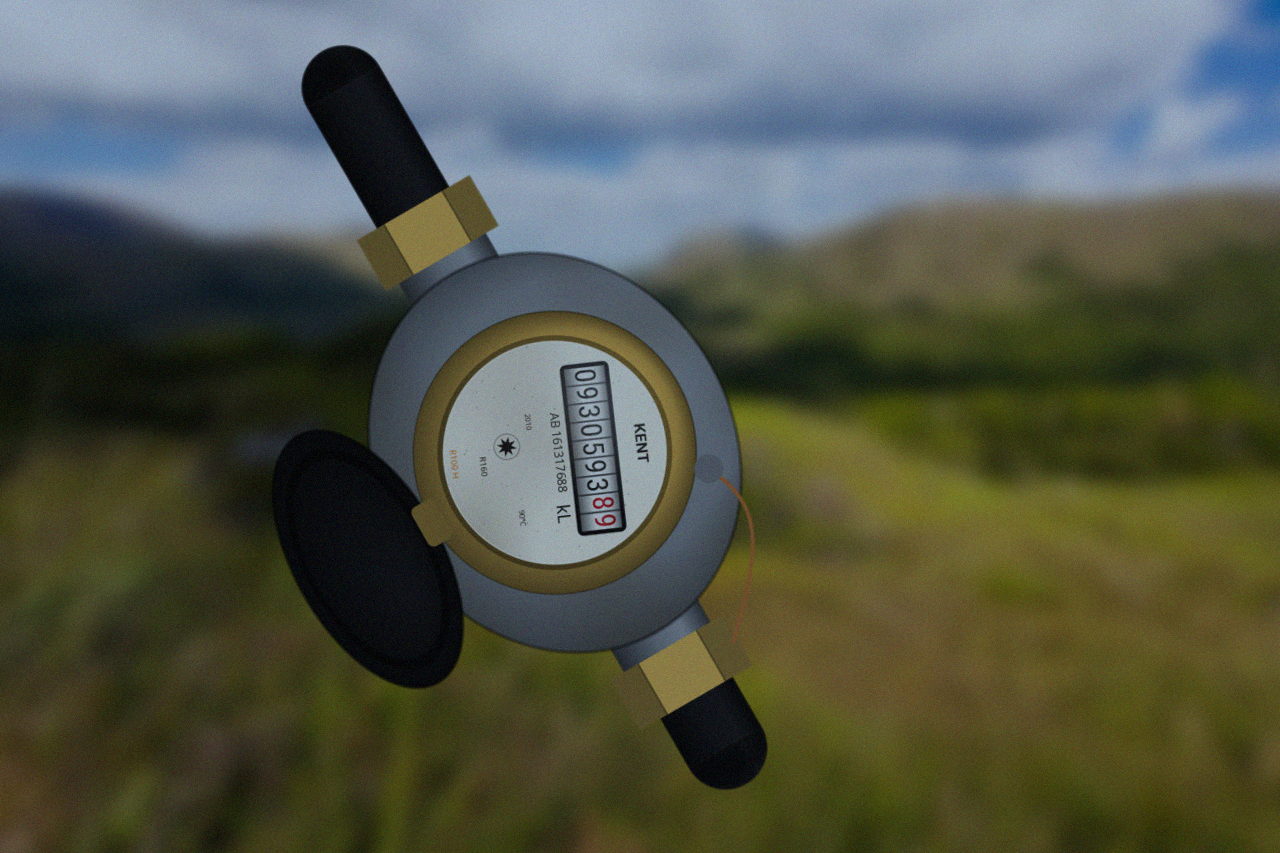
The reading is **930593.89** kL
